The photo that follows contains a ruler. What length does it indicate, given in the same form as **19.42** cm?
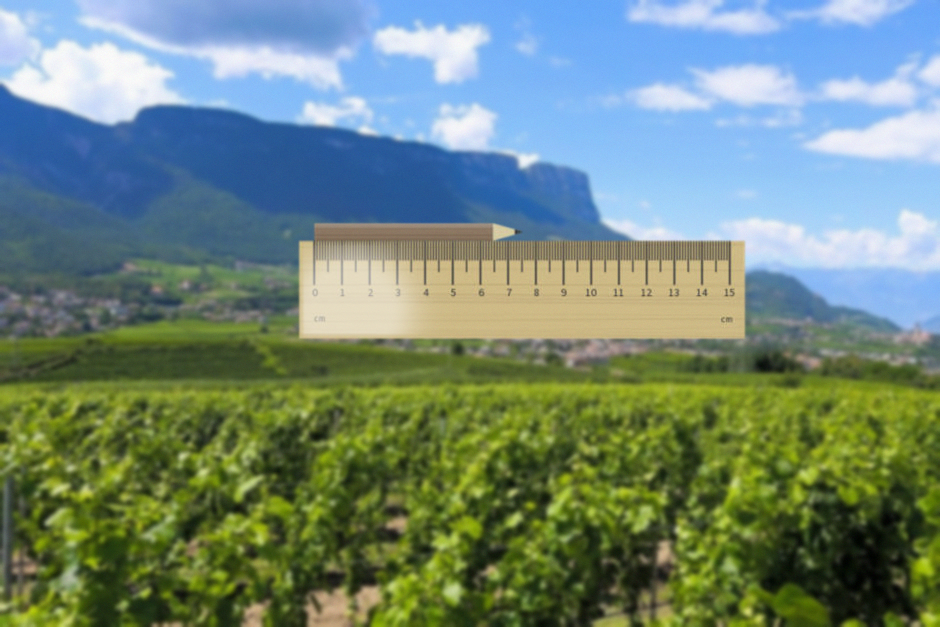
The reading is **7.5** cm
